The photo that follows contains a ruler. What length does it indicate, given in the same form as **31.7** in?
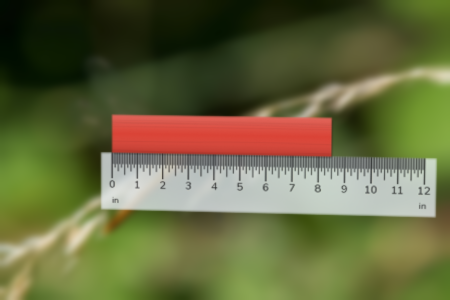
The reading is **8.5** in
